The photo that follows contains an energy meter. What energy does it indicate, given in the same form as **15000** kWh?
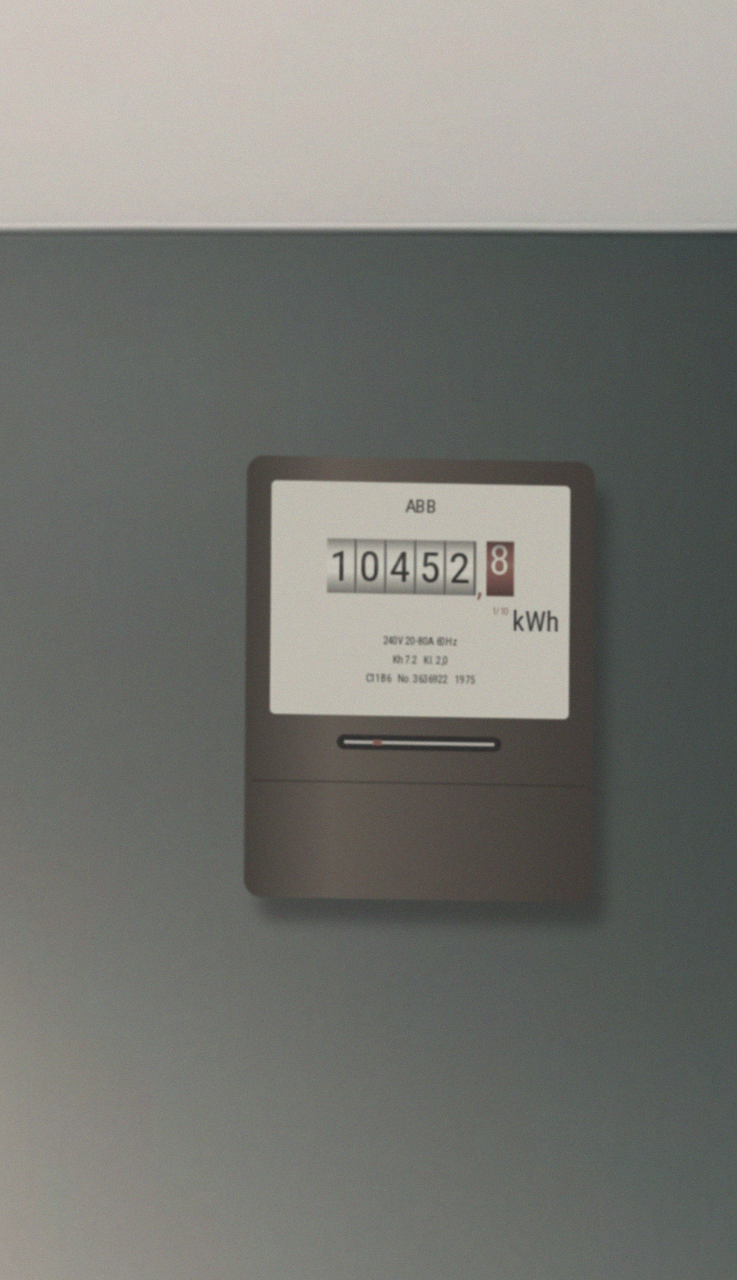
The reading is **10452.8** kWh
